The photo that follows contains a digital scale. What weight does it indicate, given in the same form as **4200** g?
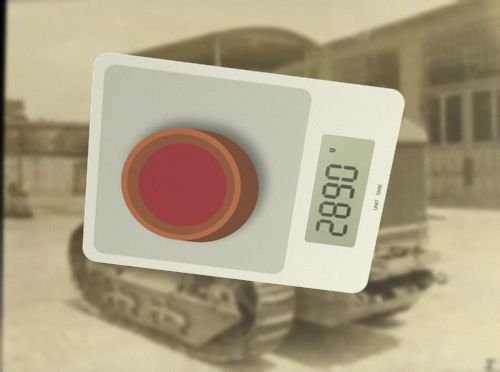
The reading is **2890** g
